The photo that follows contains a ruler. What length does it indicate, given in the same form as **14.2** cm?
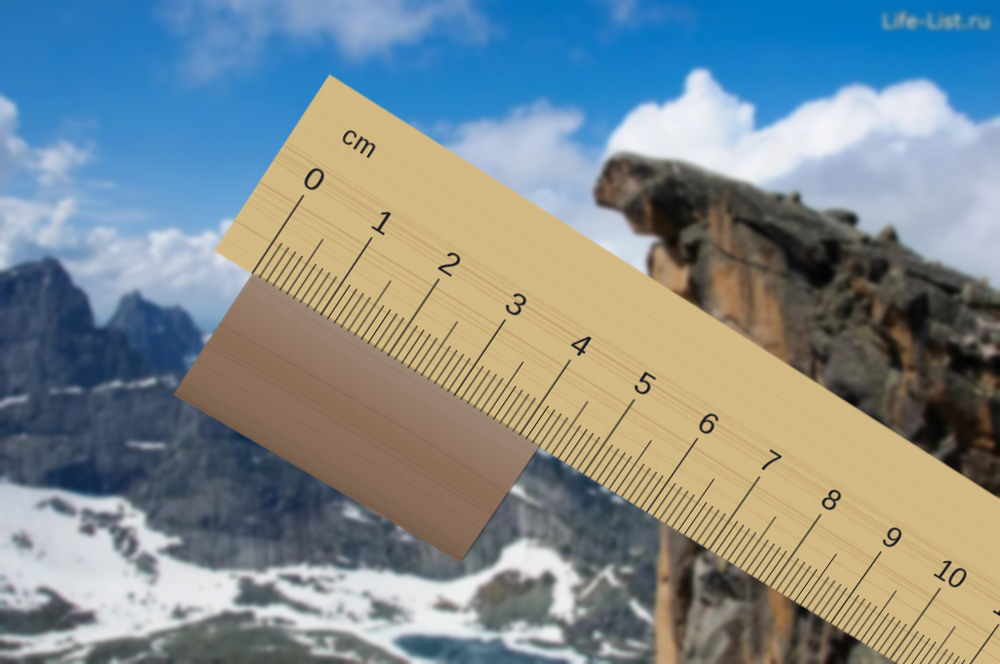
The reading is **4.3** cm
